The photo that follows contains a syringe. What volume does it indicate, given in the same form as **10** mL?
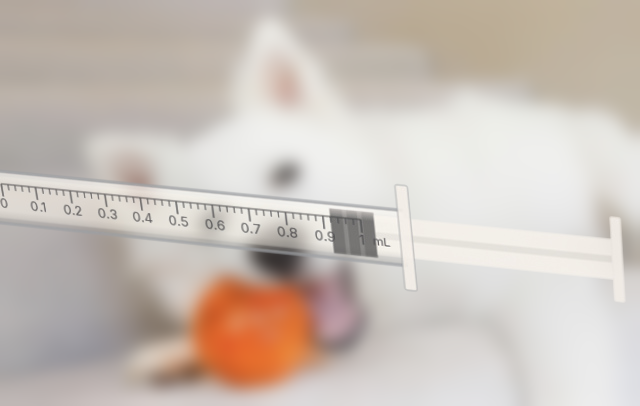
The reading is **0.92** mL
